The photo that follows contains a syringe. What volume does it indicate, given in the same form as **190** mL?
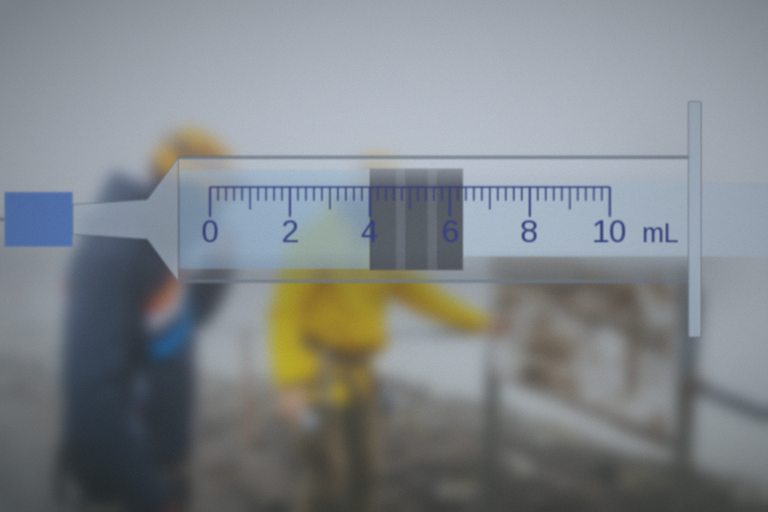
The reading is **4** mL
